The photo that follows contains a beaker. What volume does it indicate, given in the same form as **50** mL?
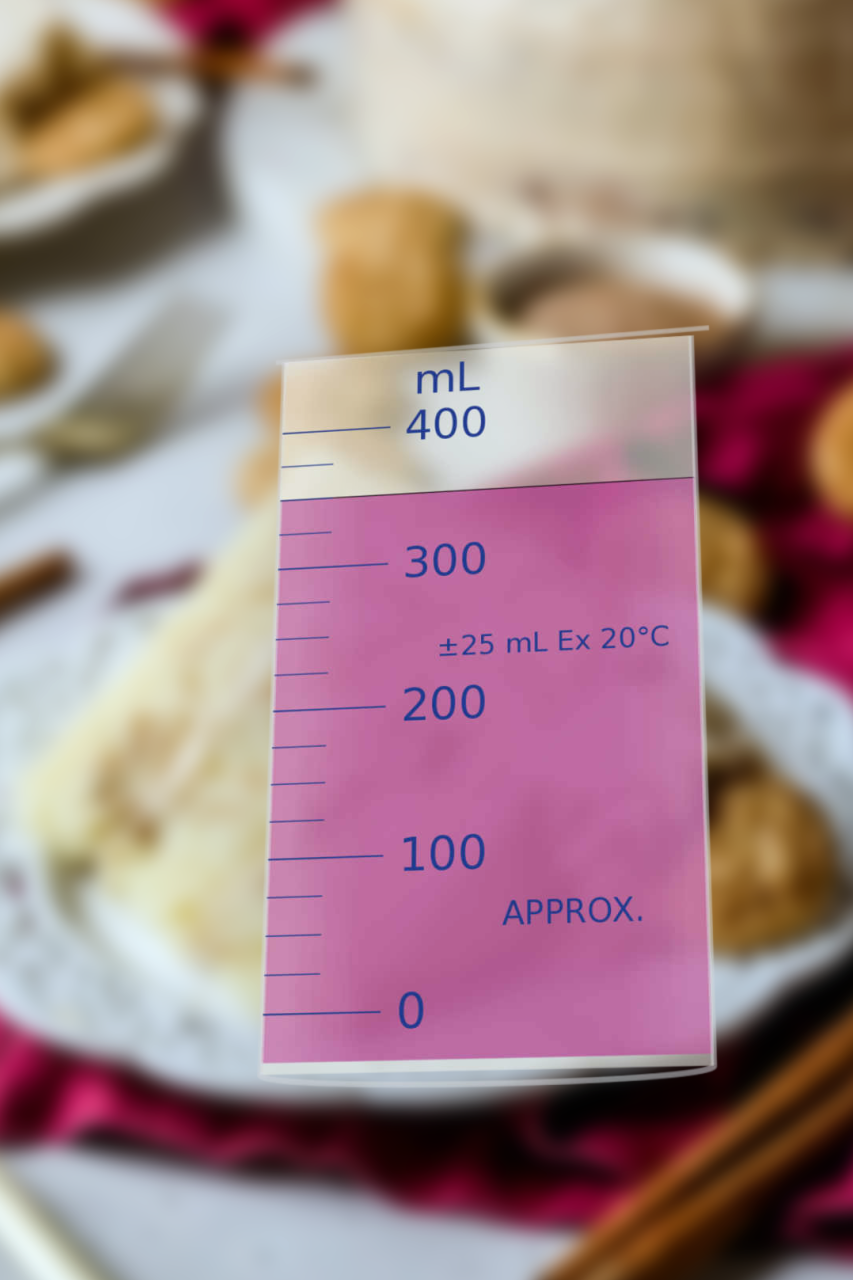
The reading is **350** mL
